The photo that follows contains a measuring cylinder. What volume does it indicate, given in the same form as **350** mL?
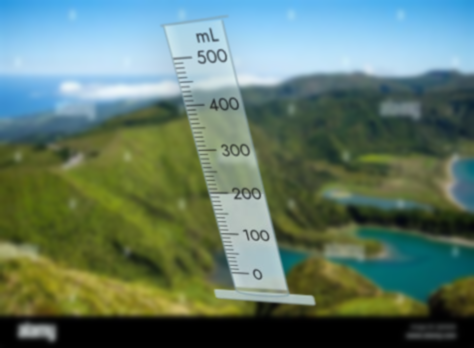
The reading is **200** mL
